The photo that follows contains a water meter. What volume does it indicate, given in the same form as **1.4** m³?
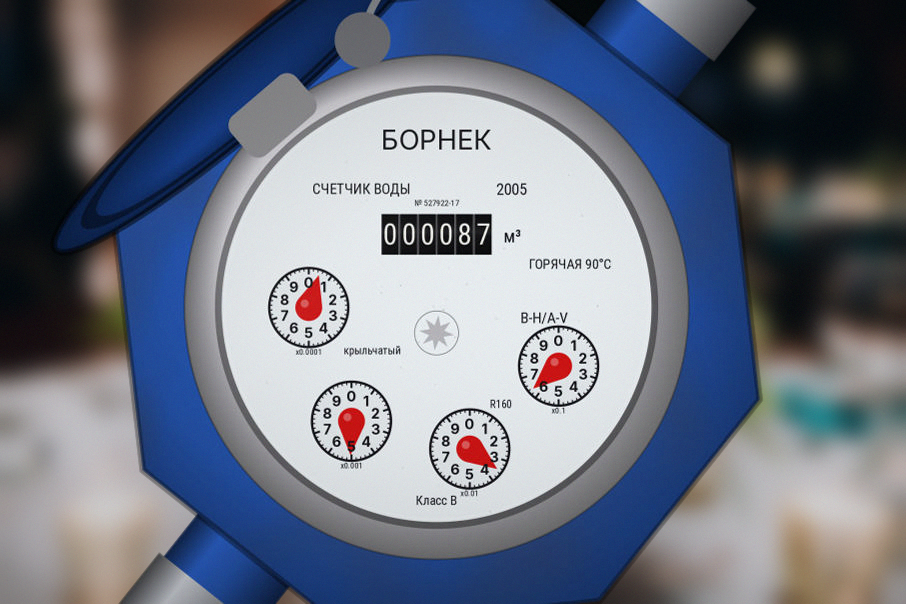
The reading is **87.6350** m³
